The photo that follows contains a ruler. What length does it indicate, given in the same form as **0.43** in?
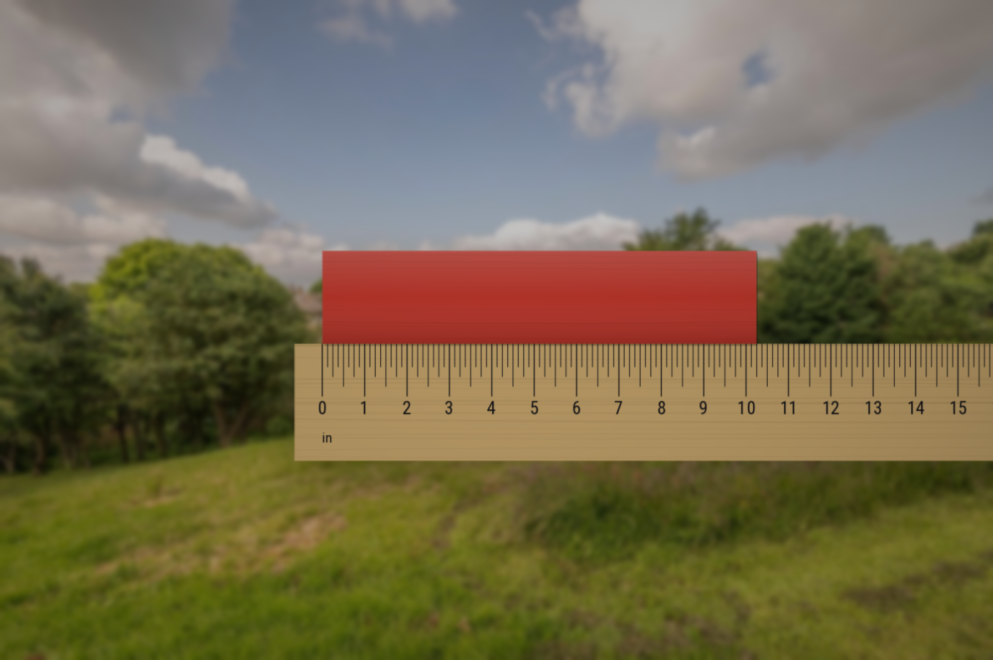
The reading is **10.25** in
